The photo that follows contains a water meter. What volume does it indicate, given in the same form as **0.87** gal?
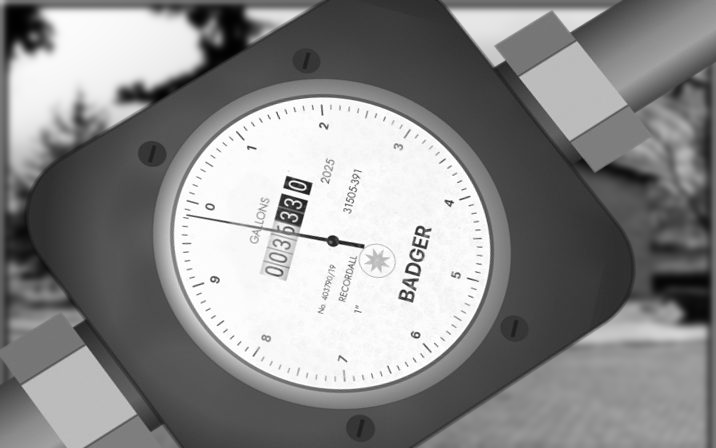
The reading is **36329.8** gal
